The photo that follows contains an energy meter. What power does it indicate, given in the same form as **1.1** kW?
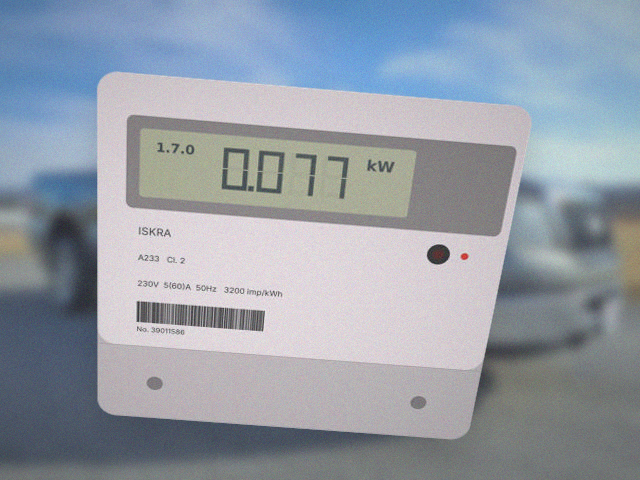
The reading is **0.077** kW
